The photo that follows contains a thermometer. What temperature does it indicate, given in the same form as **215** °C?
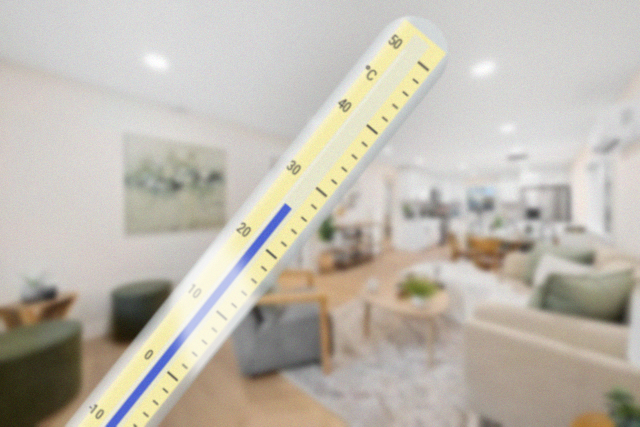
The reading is **26** °C
